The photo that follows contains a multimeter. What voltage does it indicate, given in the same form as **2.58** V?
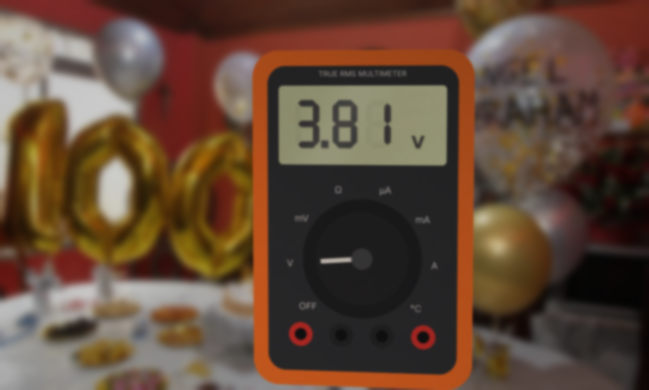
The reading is **3.81** V
